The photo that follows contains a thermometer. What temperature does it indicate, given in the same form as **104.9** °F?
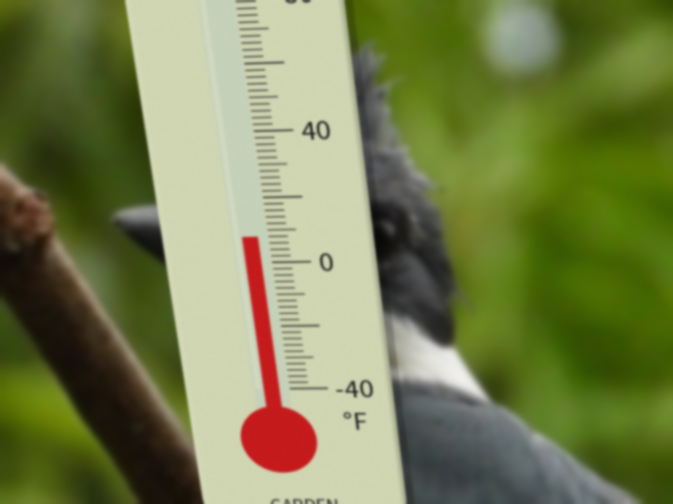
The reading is **8** °F
